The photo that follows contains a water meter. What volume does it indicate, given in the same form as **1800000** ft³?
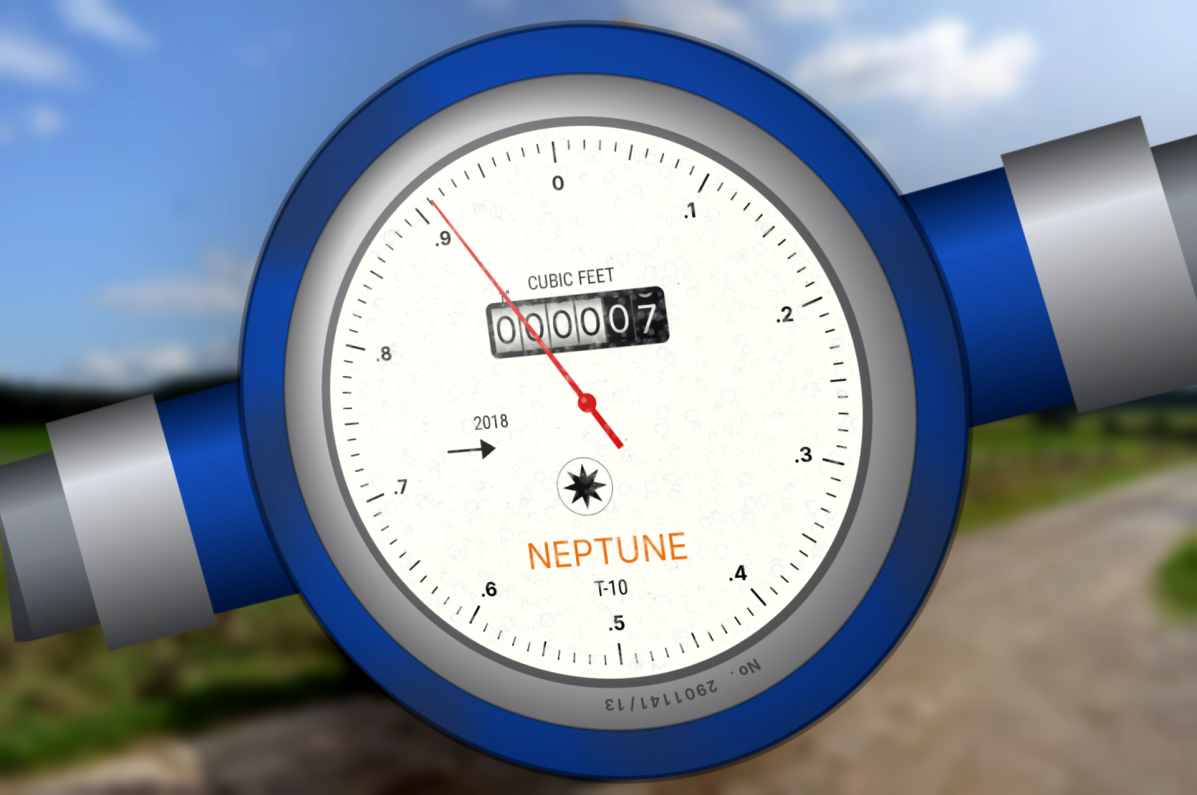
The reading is **6.91** ft³
